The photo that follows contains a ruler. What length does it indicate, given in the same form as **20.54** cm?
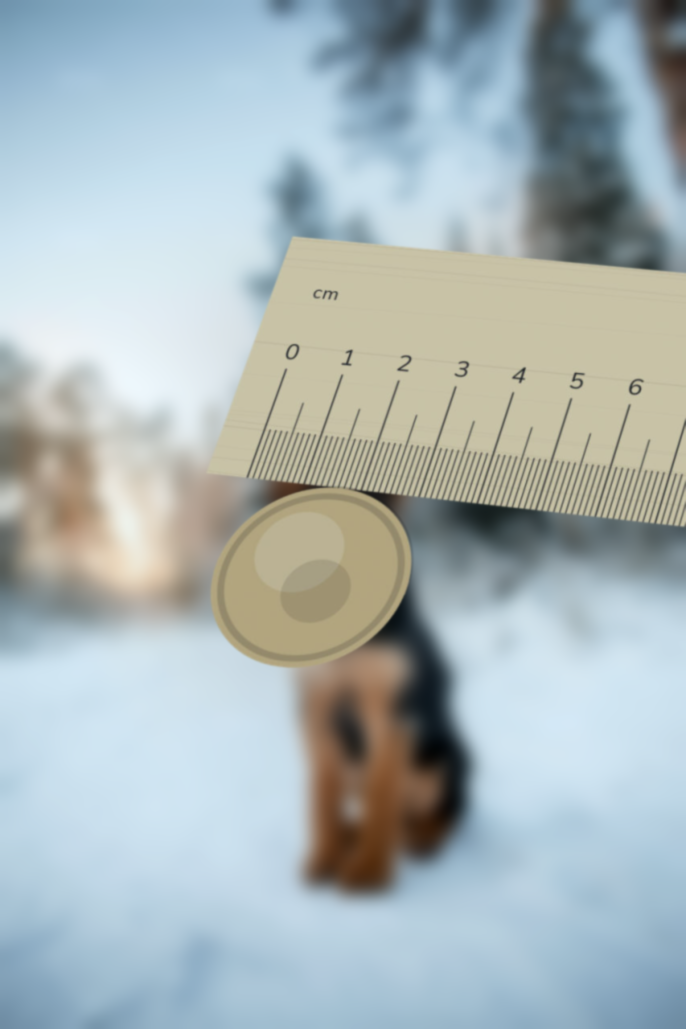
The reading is **3.3** cm
